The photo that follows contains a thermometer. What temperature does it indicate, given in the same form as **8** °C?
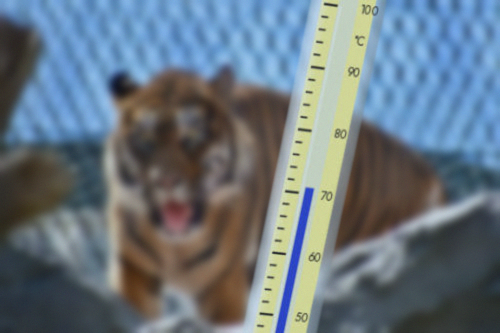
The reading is **71** °C
